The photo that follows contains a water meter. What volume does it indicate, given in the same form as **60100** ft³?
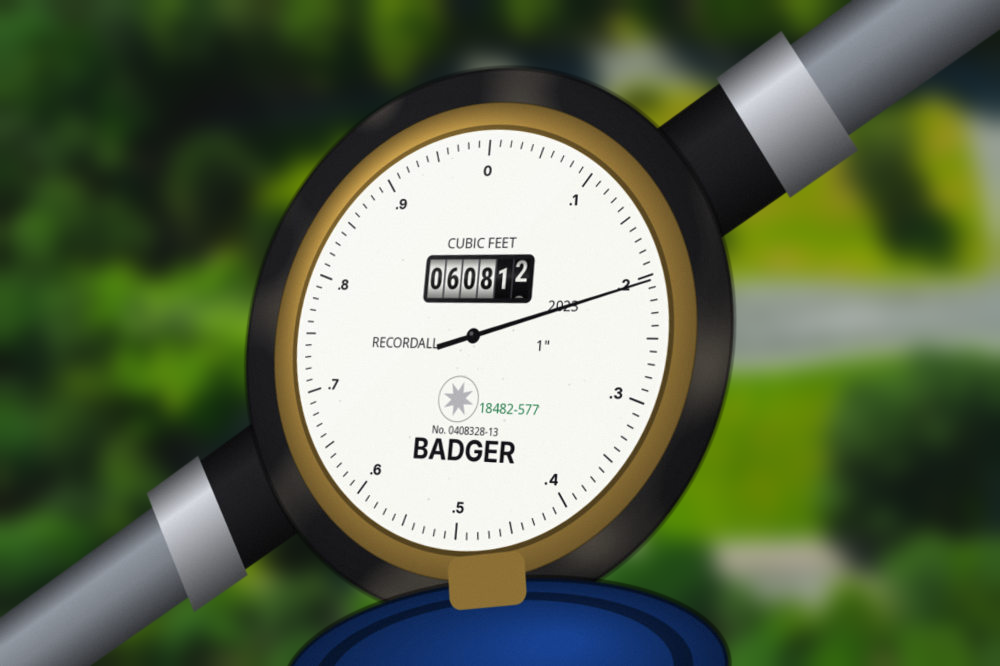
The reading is **60812.20** ft³
